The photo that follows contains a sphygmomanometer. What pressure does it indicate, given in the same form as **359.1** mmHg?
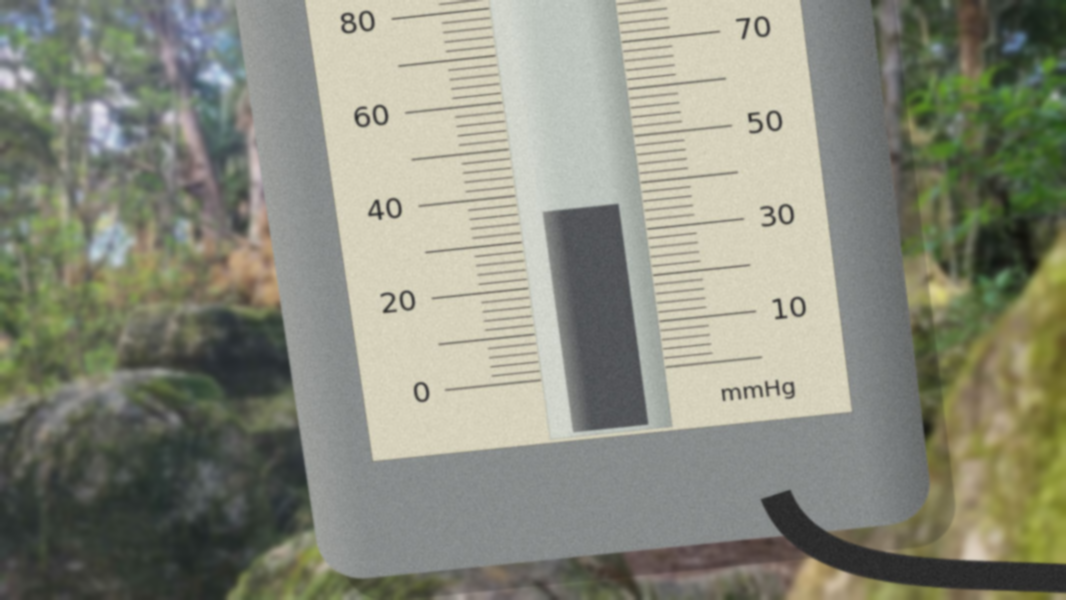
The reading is **36** mmHg
